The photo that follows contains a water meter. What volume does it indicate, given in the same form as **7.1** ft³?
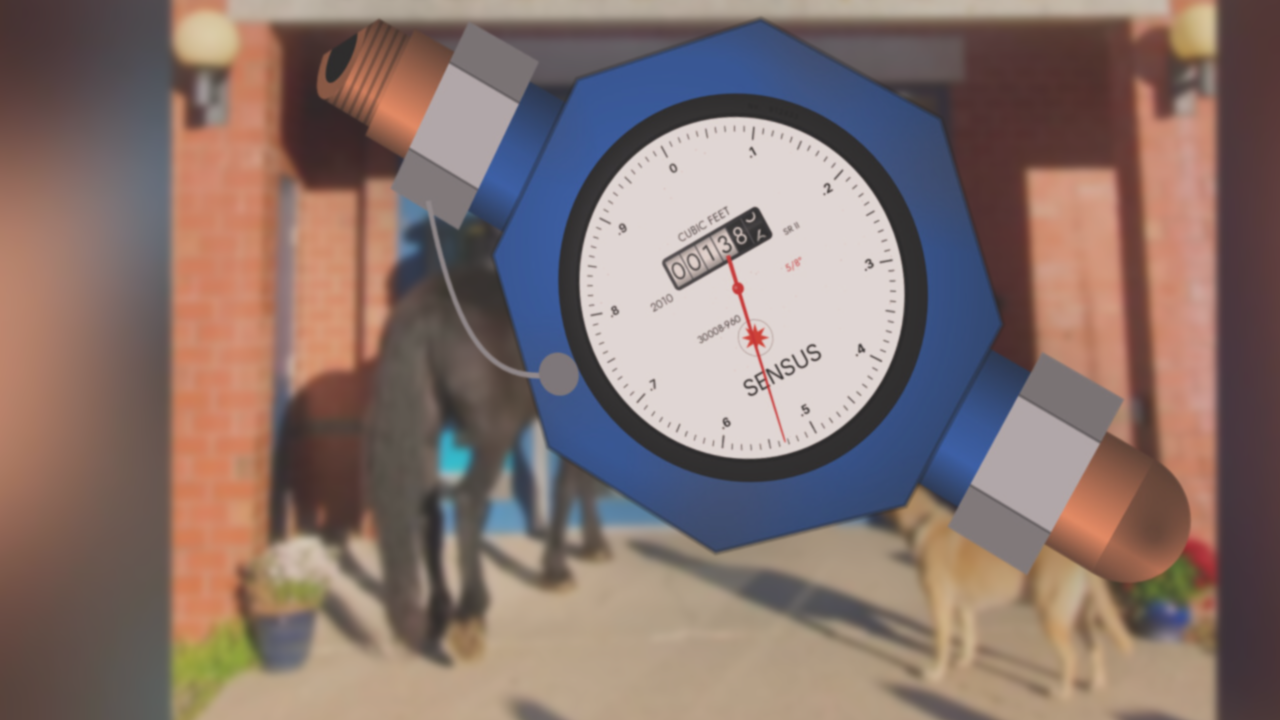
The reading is **1385.53** ft³
